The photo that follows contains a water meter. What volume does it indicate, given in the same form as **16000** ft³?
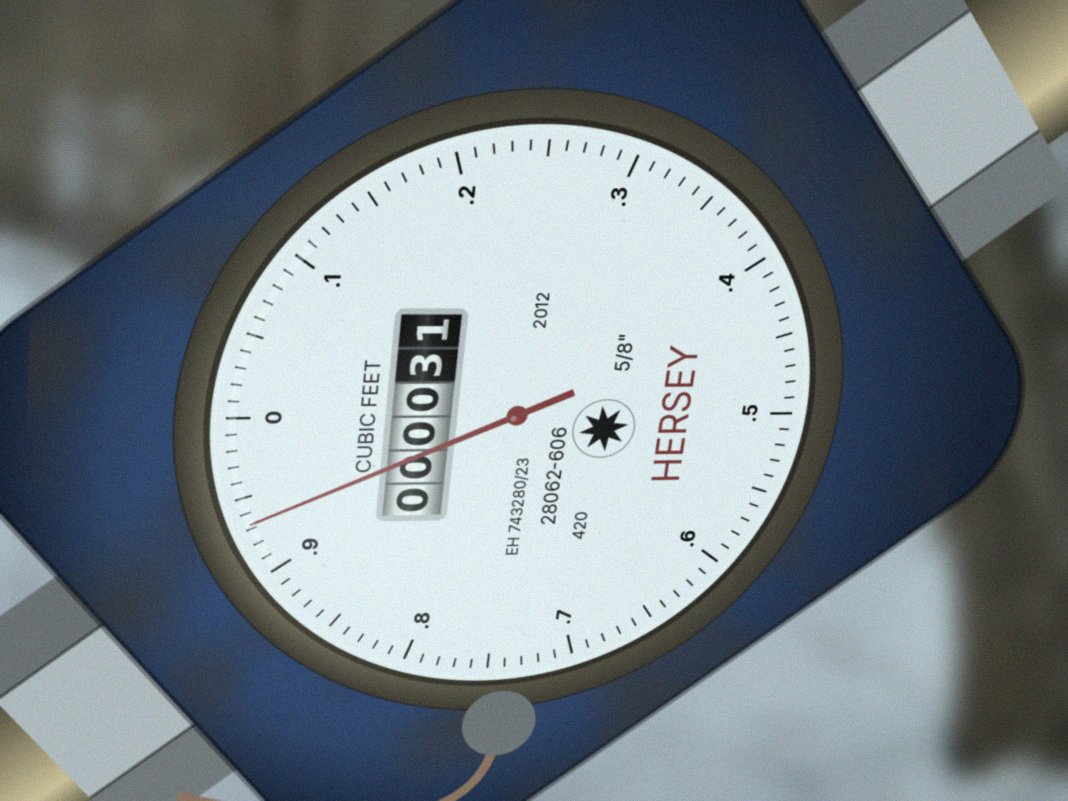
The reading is **30.93** ft³
